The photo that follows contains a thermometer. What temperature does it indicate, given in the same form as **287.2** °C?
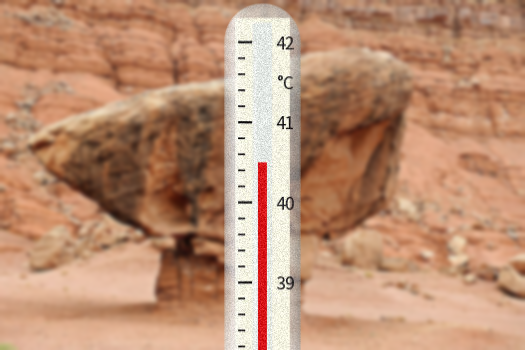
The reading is **40.5** °C
